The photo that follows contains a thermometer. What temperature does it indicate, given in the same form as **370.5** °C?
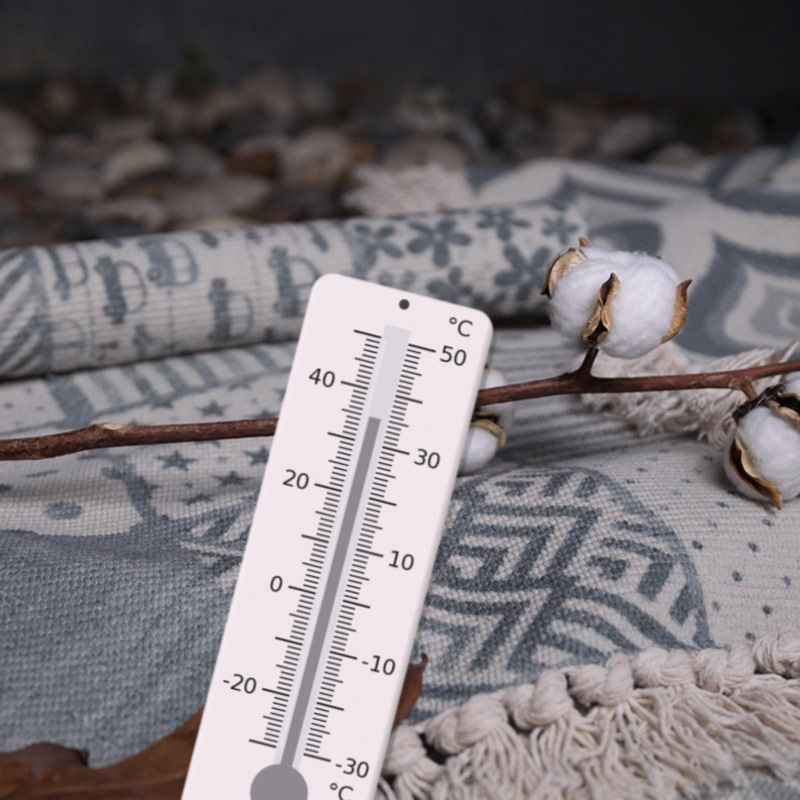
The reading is **35** °C
